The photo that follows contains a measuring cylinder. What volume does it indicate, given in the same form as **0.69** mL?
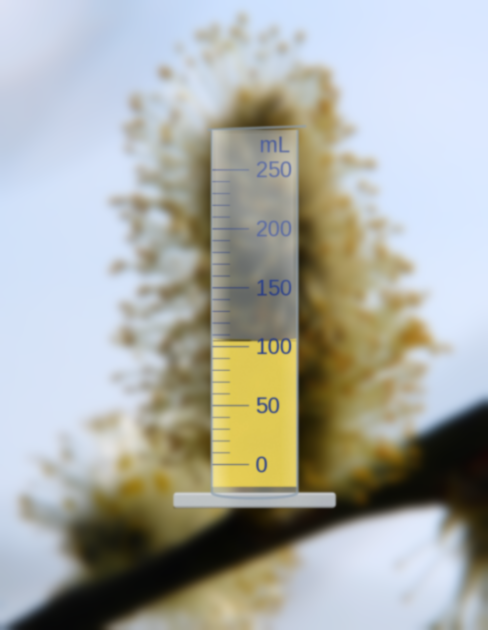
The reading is **105** mL
